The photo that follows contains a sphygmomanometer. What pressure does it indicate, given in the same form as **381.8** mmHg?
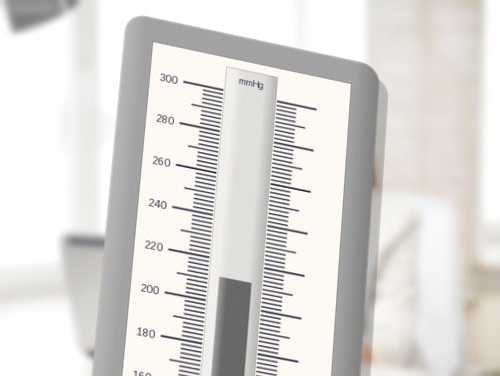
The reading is **212** mmHg
